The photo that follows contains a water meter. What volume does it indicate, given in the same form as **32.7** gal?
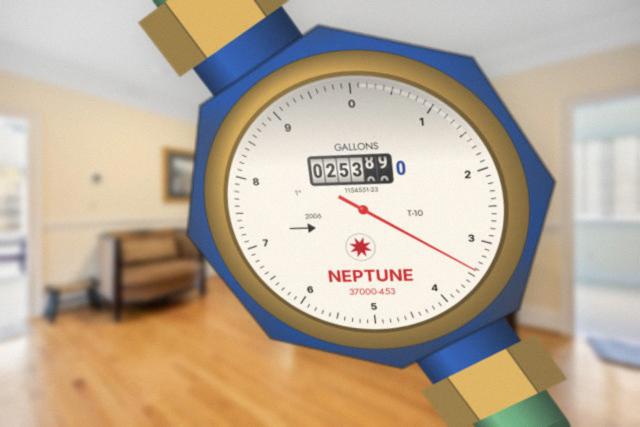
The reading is **253893.4** gal
